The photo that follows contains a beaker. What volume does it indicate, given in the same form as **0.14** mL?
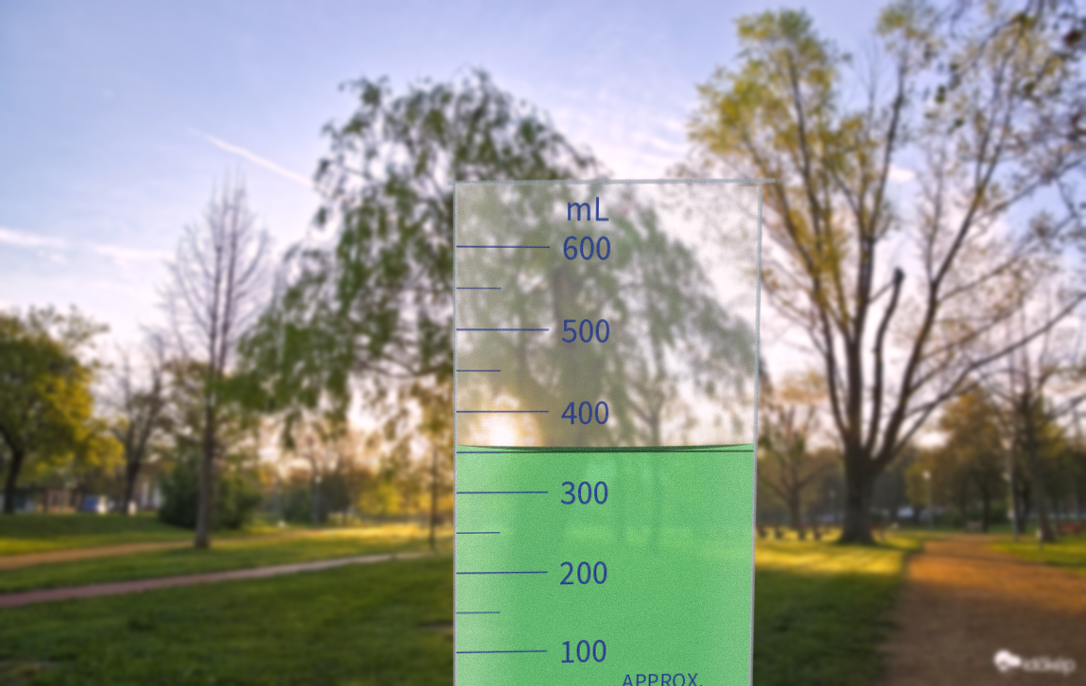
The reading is **350** mL
